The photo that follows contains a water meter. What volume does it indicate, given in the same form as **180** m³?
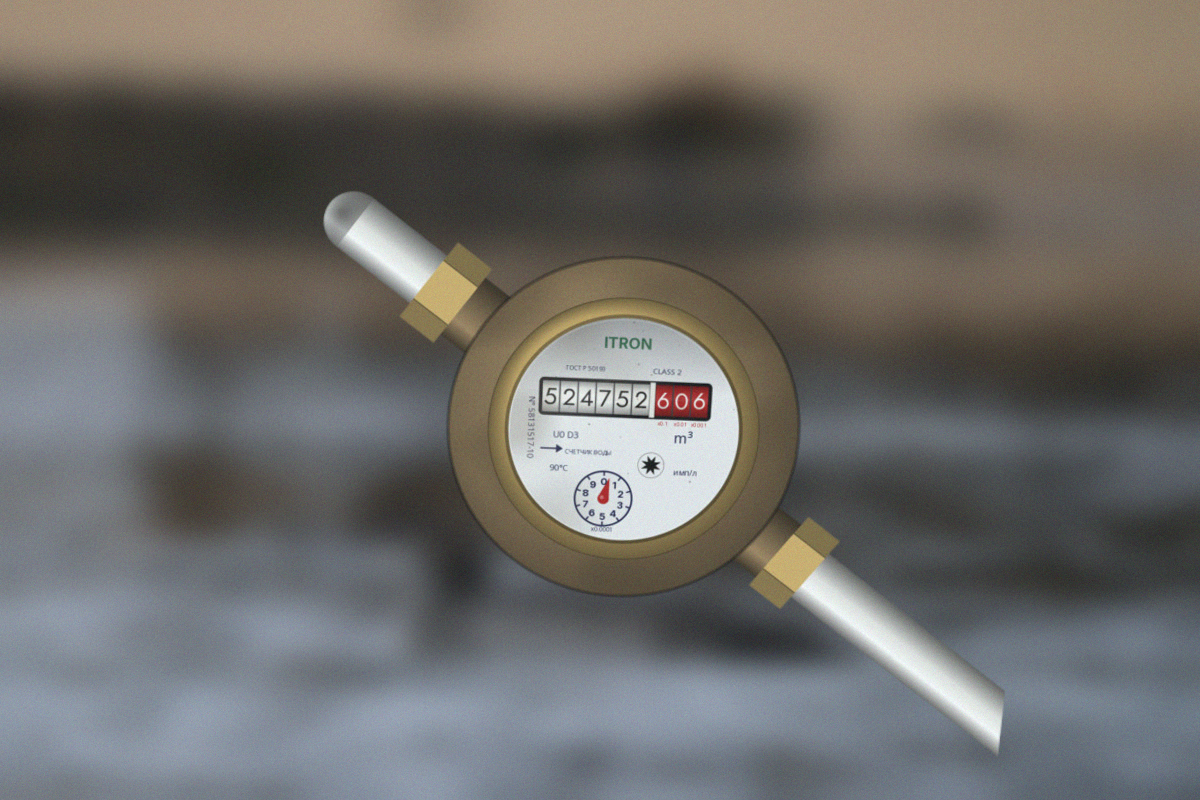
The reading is **524752.6060** m³
